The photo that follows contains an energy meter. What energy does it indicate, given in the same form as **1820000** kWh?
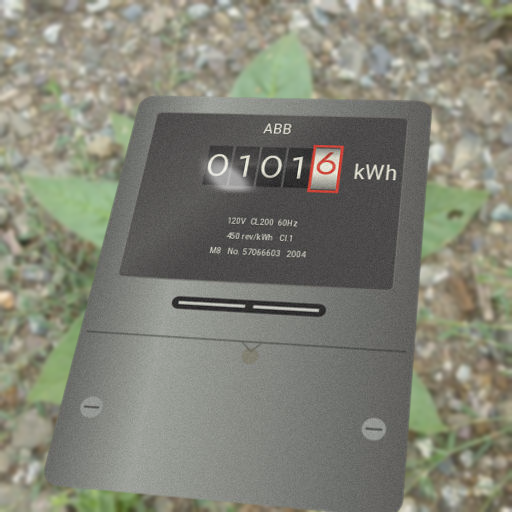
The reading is **101.6** kWh
